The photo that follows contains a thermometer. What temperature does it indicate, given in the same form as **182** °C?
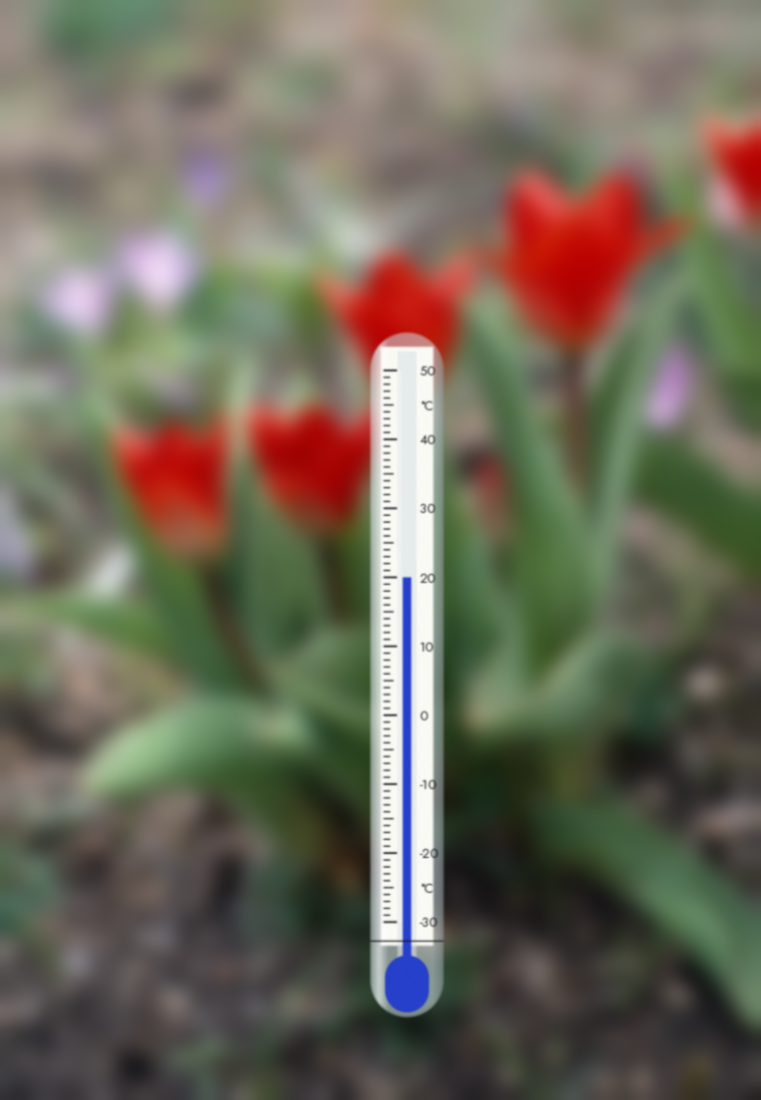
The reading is **20** °C
